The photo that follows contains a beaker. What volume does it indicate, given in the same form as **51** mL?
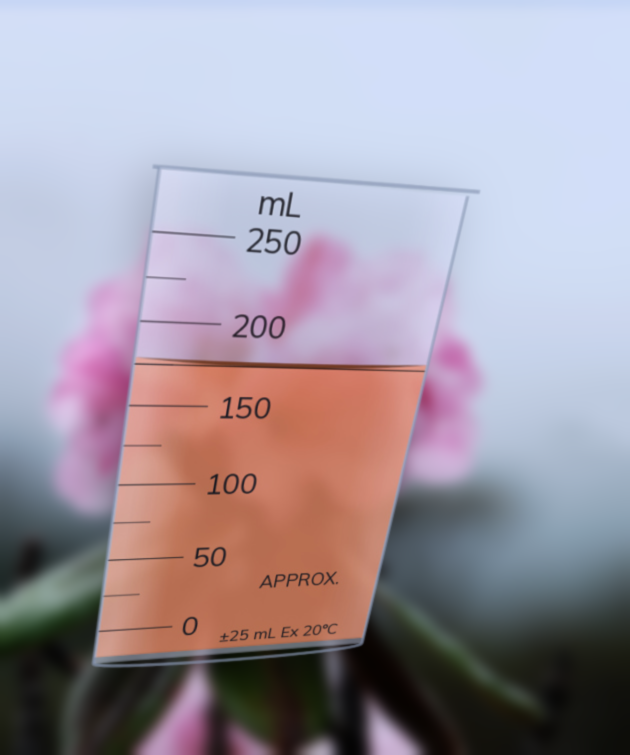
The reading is **175** mL
